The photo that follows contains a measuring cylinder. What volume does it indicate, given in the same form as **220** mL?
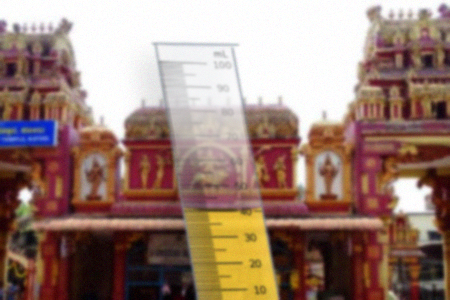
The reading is **40** mL
